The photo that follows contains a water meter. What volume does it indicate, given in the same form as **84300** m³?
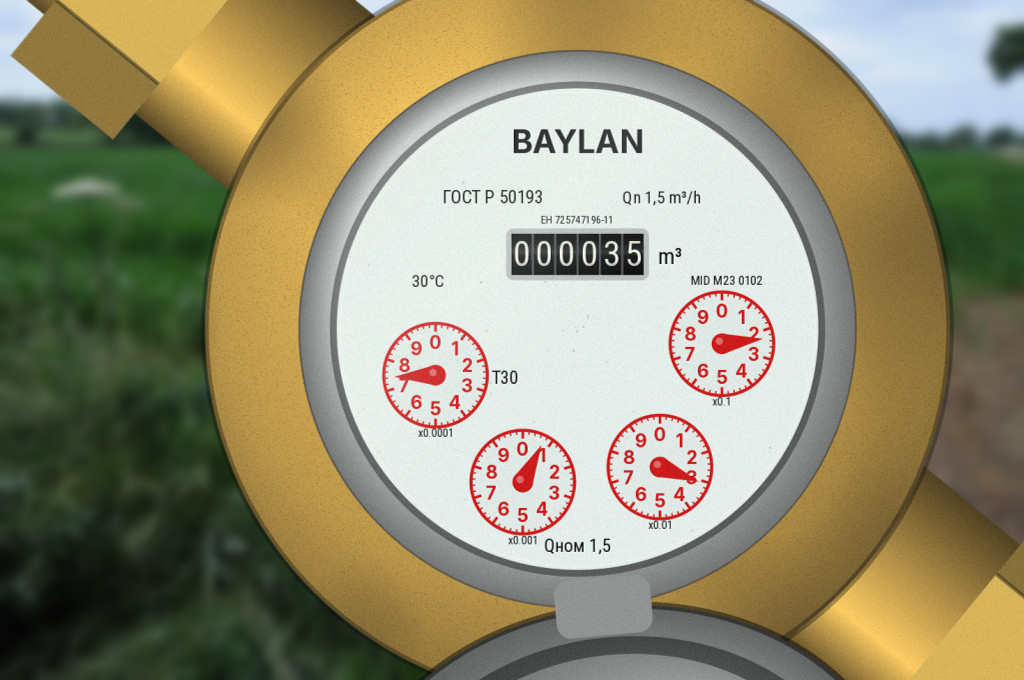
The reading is **35.2307** m³
